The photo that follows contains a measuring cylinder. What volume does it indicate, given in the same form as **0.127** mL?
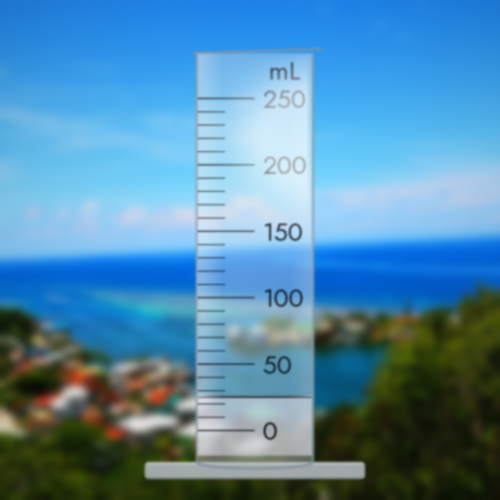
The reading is **25** mL
